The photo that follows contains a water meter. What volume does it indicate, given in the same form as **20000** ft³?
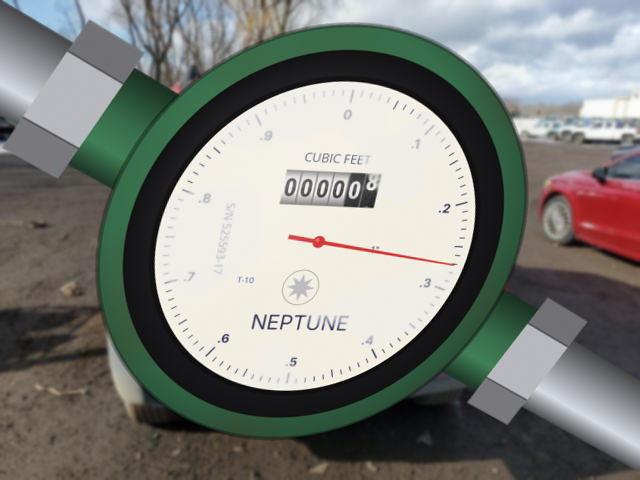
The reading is **8.27** ft³
